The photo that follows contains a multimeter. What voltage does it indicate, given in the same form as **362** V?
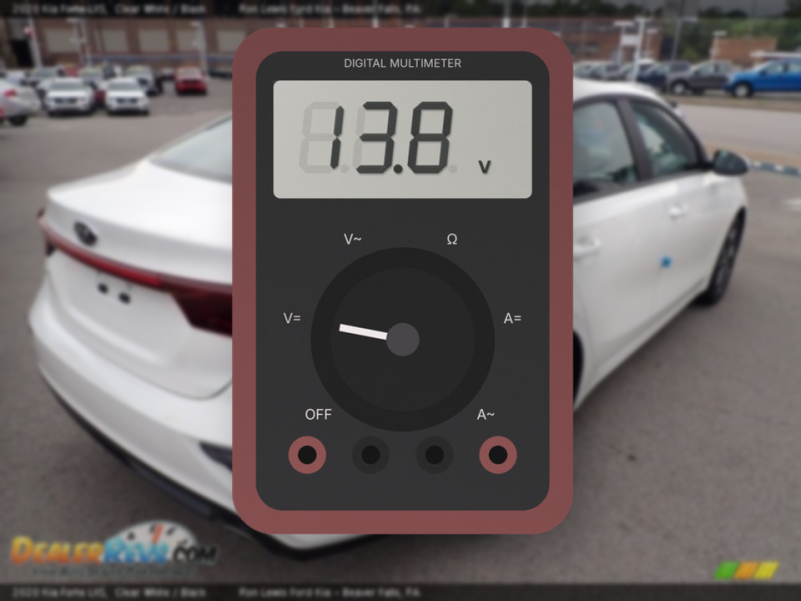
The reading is **13.8** V
